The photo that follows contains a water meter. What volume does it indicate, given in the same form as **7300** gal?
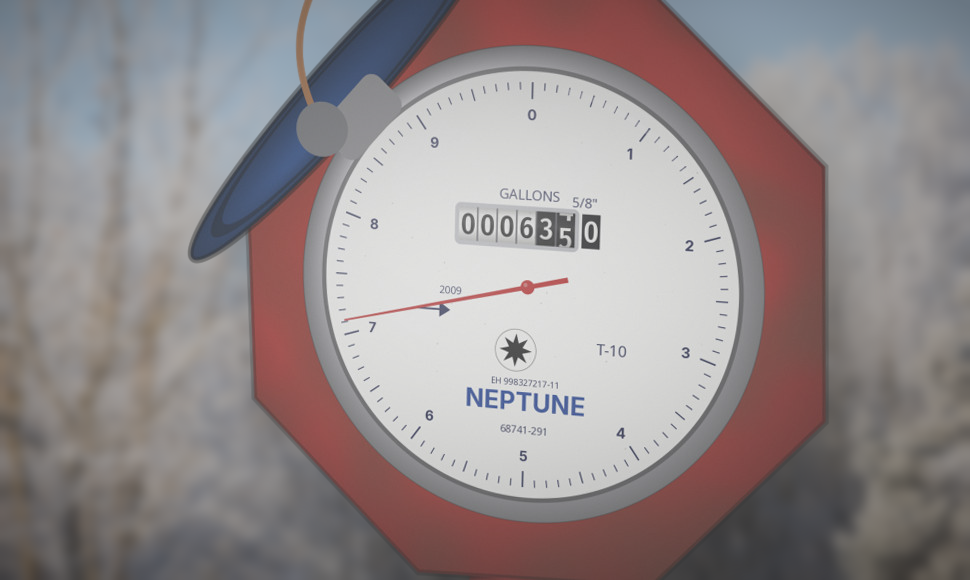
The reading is **6347.1** gal
